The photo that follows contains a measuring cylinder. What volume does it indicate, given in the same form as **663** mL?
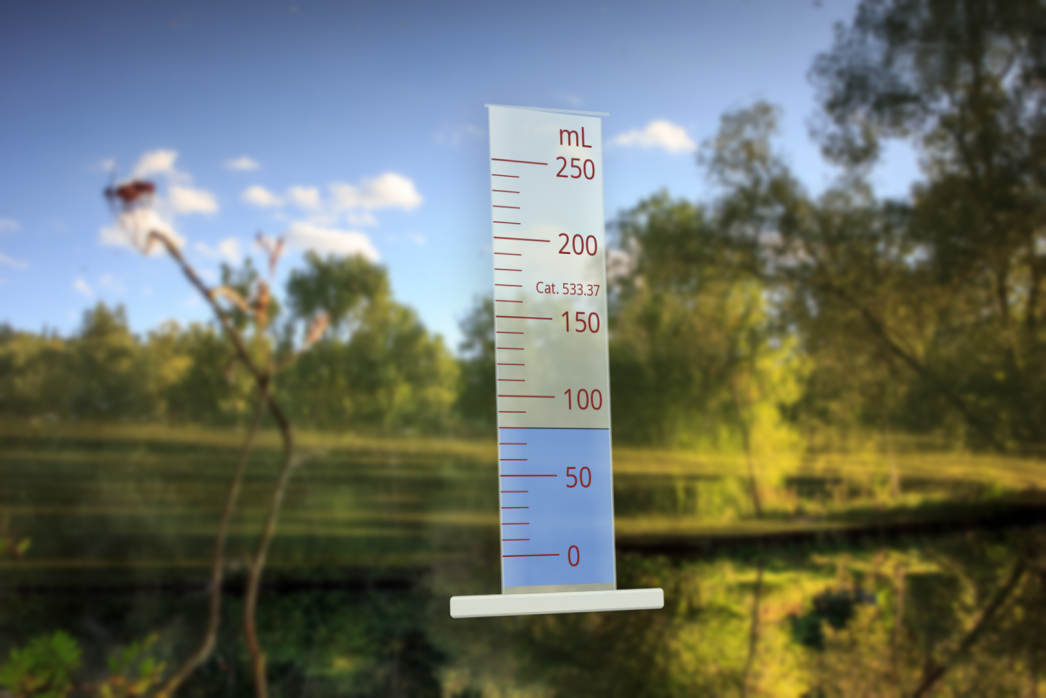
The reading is **80** mL
